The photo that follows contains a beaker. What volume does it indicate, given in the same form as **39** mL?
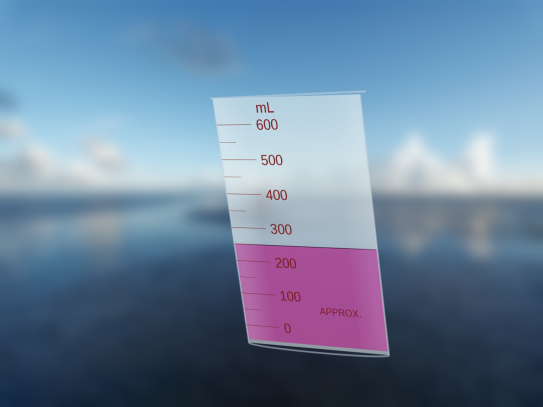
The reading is **250** mL
